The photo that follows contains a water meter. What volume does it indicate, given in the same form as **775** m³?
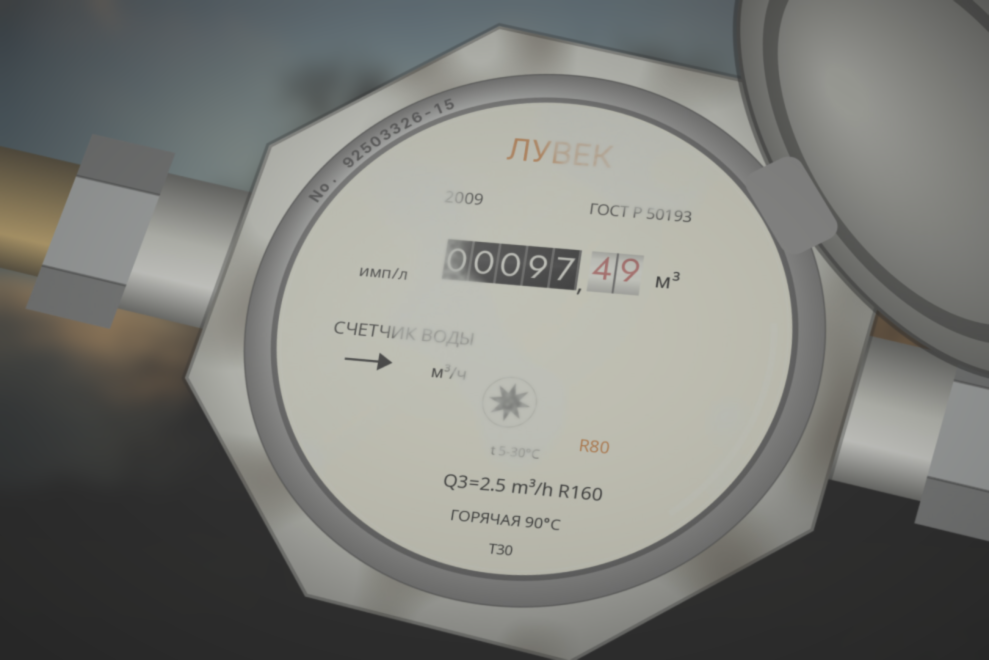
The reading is **97.49** m³
